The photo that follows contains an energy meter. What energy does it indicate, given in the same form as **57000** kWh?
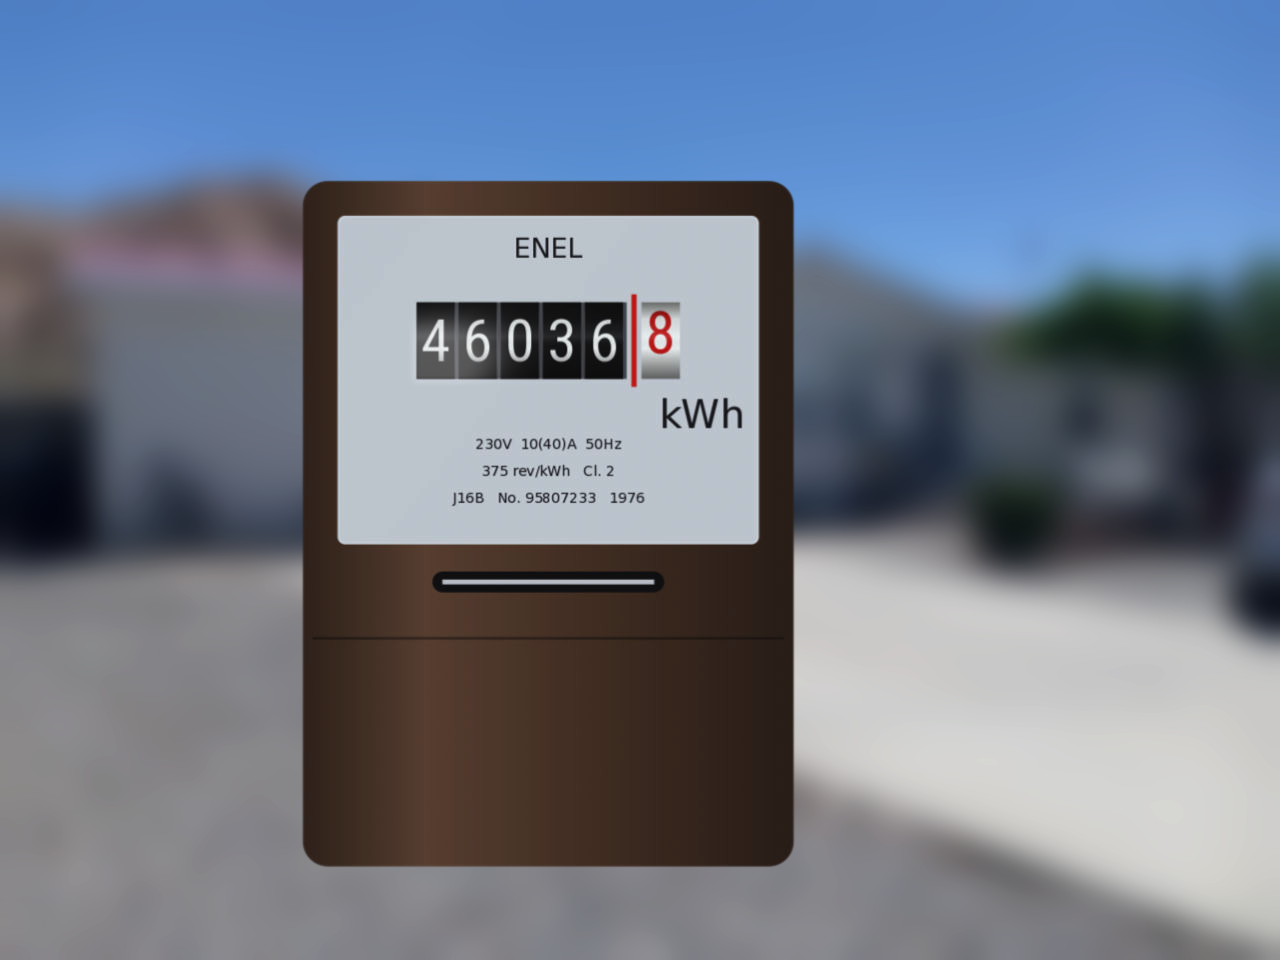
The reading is **46036.8** kWh
